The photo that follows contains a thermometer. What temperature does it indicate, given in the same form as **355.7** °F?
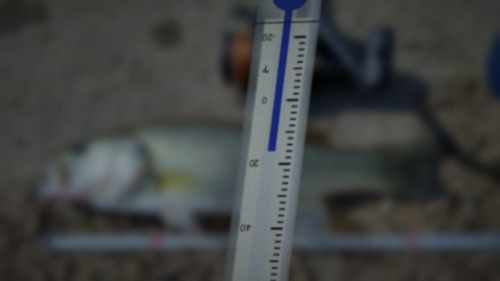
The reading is **16** °F
